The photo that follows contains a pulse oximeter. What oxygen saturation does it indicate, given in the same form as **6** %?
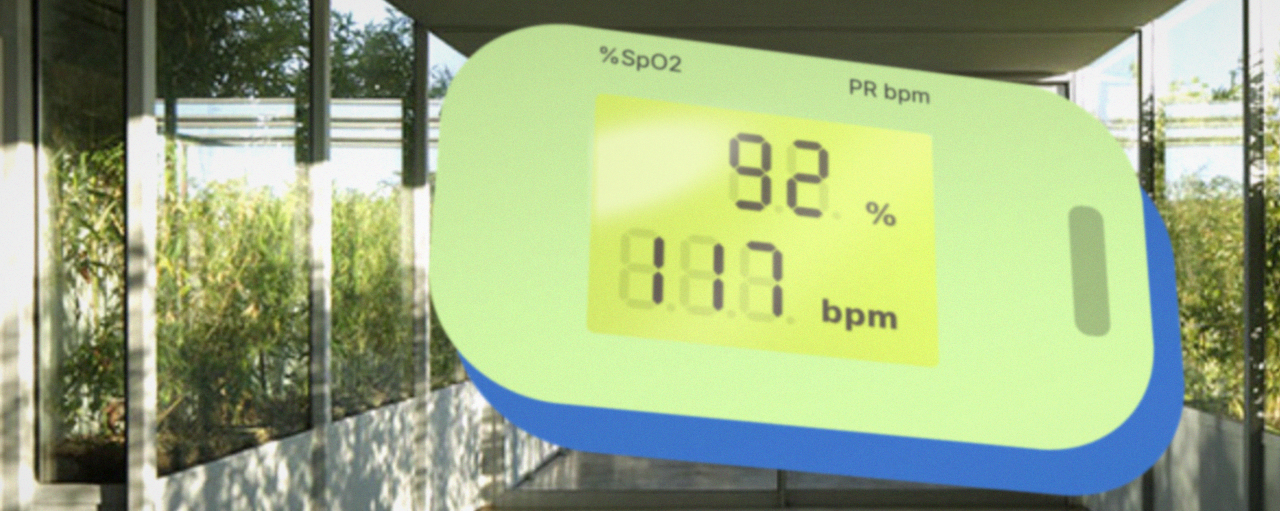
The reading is **92** %
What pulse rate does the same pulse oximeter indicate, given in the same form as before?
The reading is **117** bpm
